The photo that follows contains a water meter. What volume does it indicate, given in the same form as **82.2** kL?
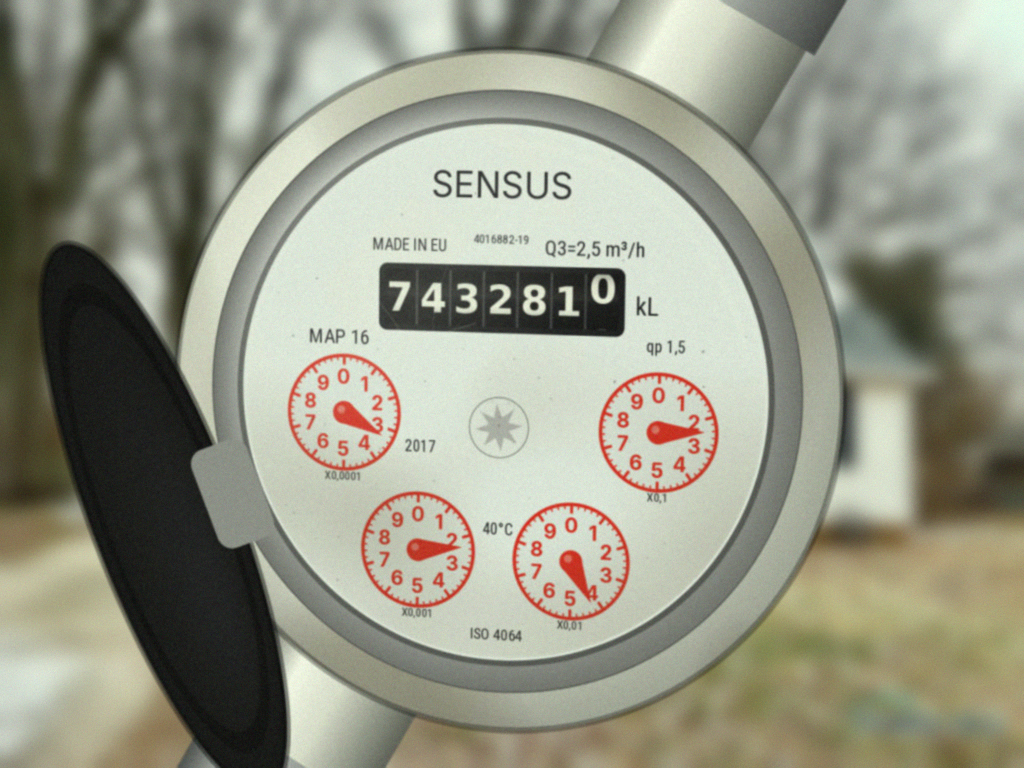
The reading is **7432810.2423** kL
